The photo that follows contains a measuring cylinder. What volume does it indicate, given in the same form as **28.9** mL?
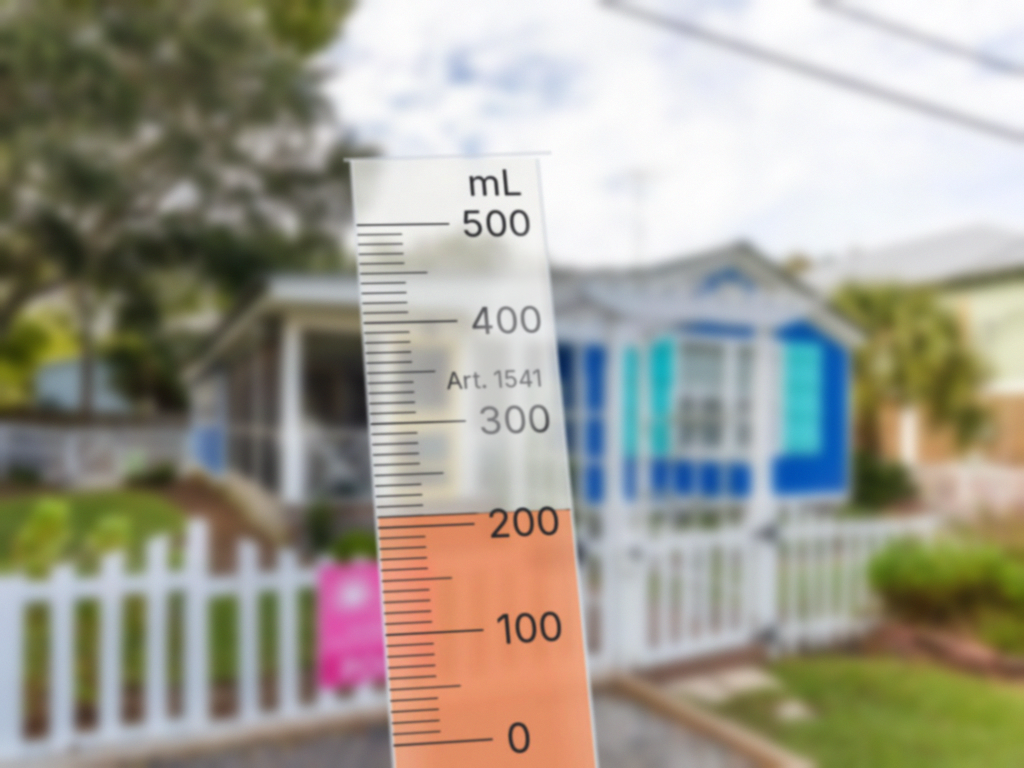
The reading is **210** mL
